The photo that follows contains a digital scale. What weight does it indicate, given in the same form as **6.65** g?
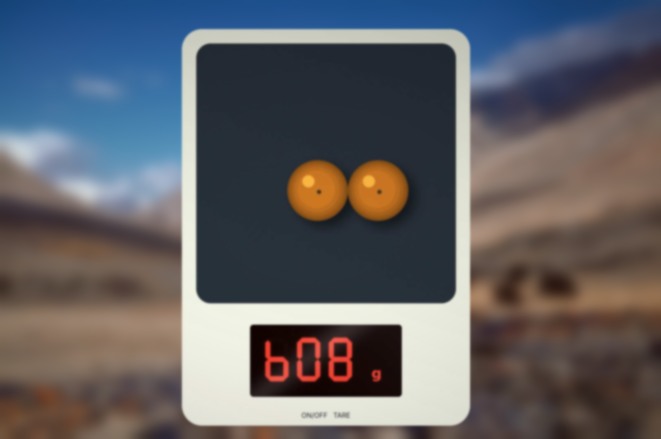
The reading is **608** g
